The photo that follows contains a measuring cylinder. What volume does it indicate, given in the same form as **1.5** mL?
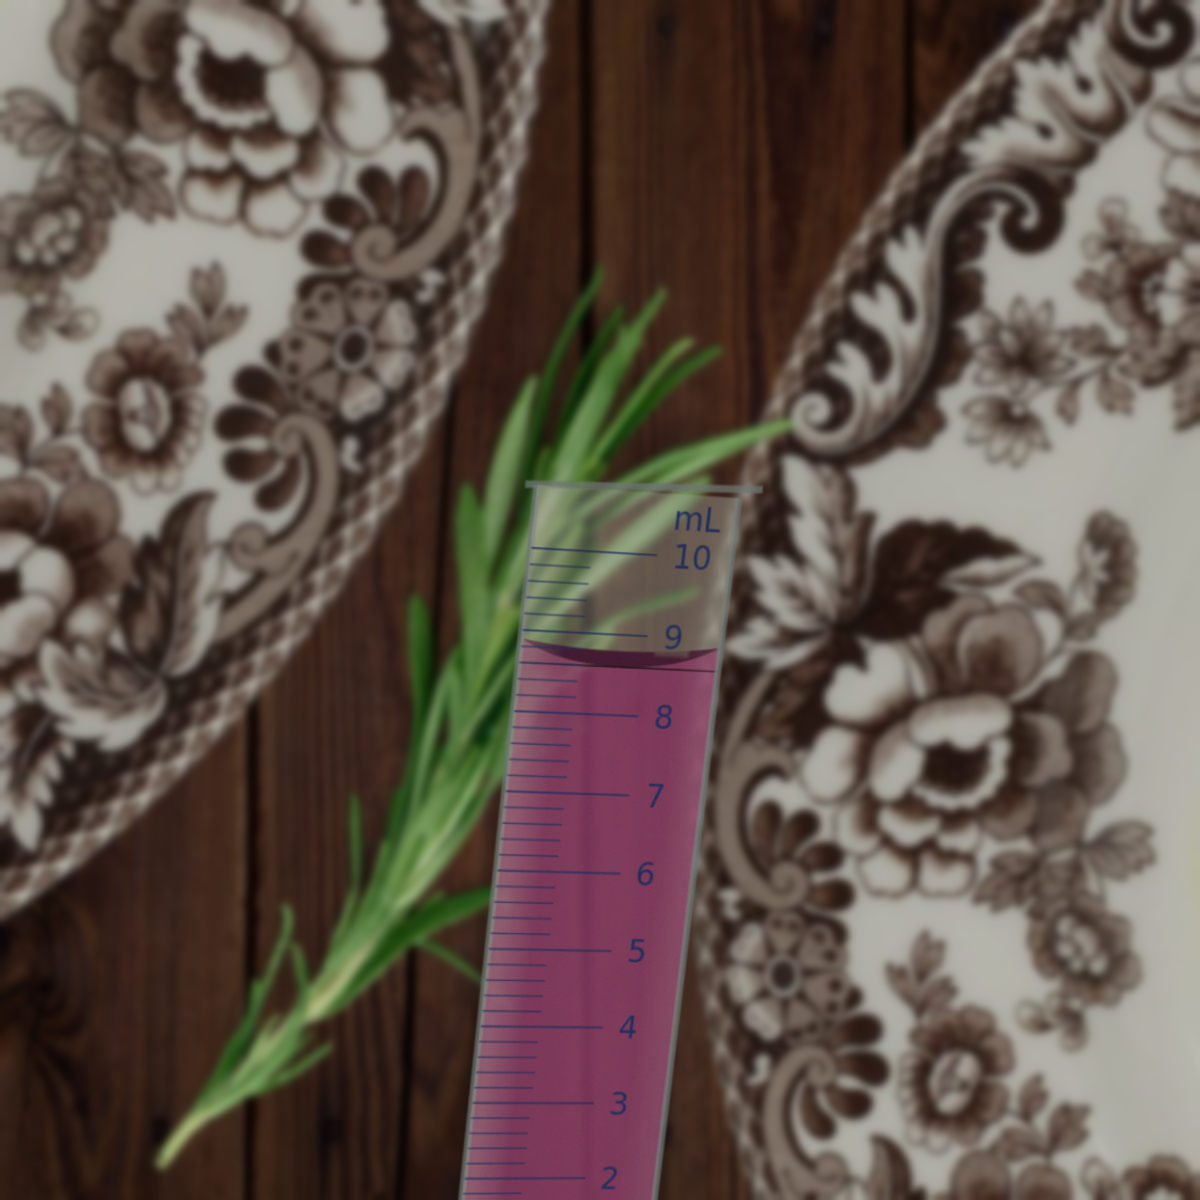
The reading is **8.6** mL
